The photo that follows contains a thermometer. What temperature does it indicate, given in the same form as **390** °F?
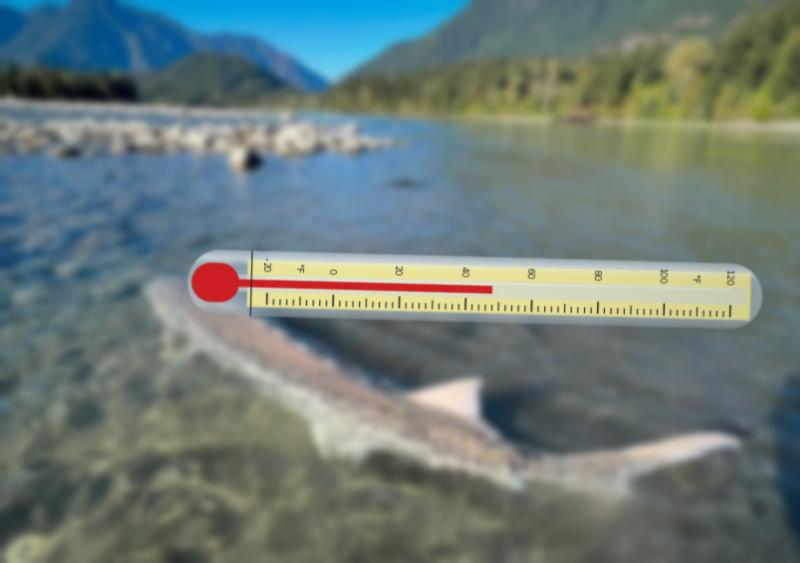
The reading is **48** °F
